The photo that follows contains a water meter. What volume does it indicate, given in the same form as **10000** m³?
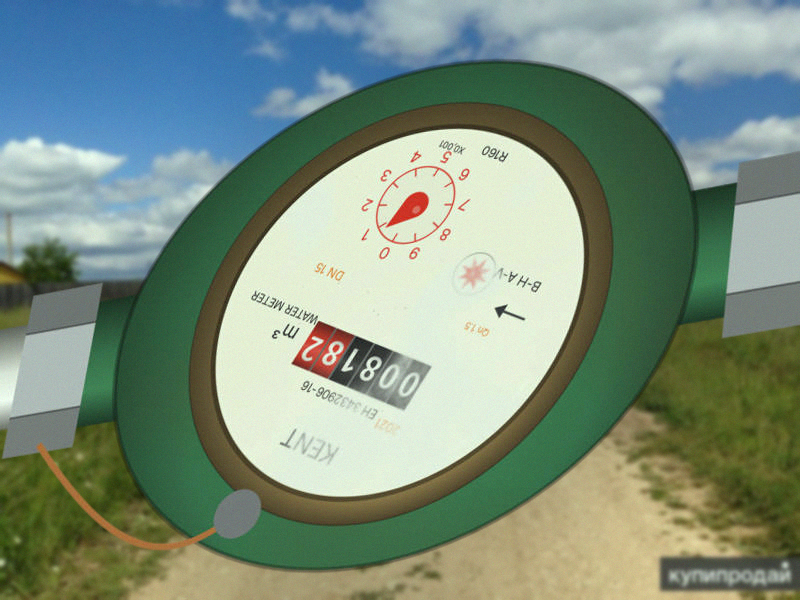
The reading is **81.820** m³
